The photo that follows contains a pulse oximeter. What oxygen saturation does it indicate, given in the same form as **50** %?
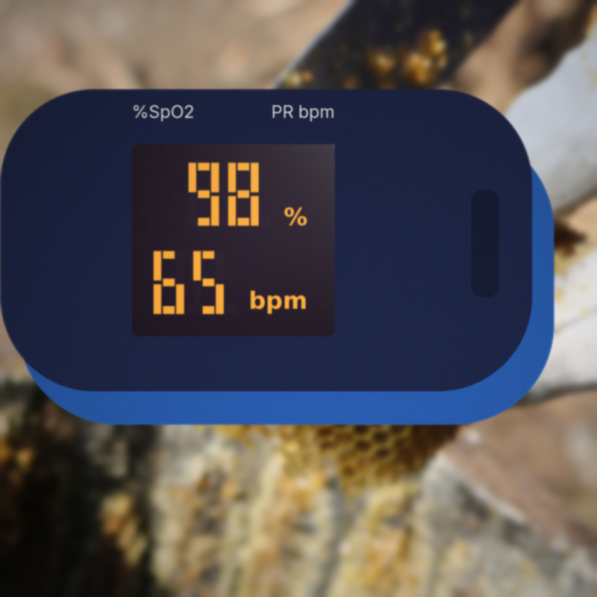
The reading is **98** %
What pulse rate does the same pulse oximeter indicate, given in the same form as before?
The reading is **65** bpm
